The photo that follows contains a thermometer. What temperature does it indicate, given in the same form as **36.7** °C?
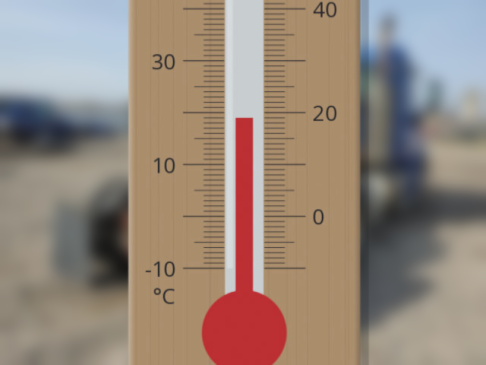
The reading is **19** °C
